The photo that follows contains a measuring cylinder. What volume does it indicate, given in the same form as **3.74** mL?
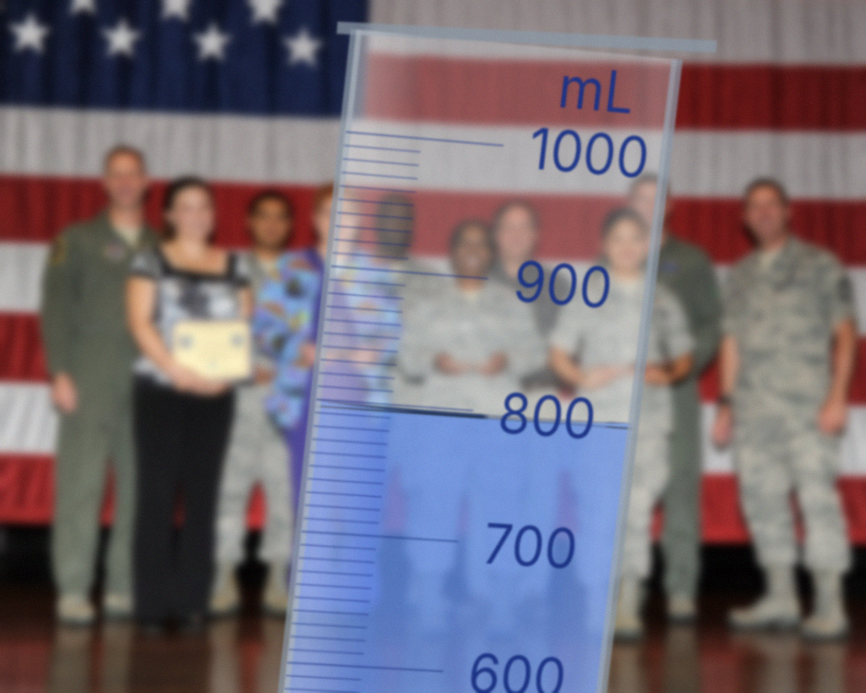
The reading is **795** mL
